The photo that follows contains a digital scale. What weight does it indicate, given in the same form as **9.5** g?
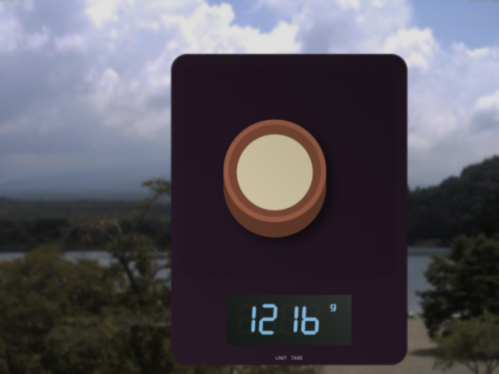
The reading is **1216** g
